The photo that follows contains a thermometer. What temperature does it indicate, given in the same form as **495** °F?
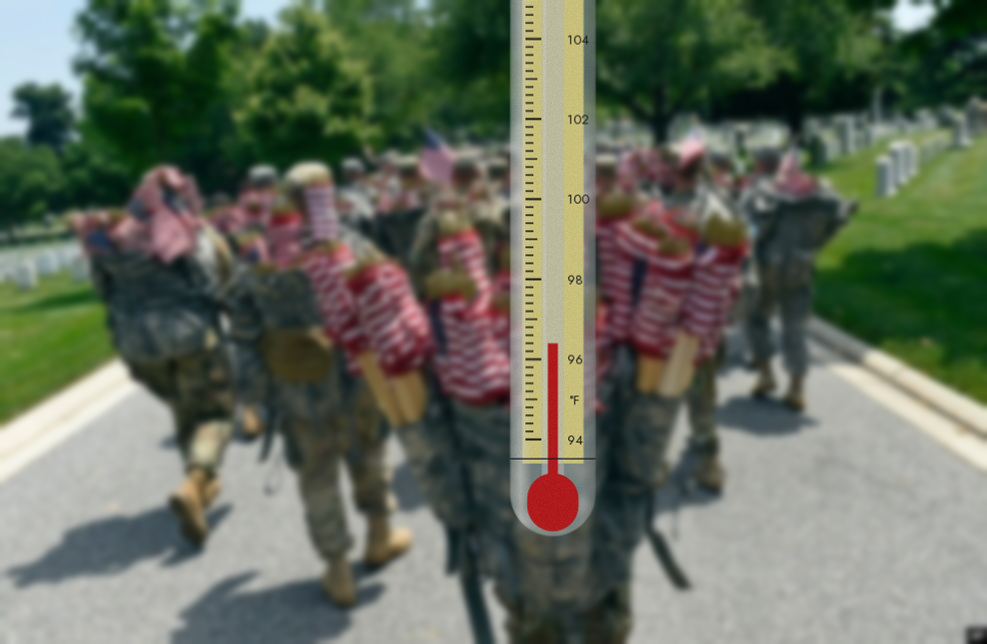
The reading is **96.4** °F
